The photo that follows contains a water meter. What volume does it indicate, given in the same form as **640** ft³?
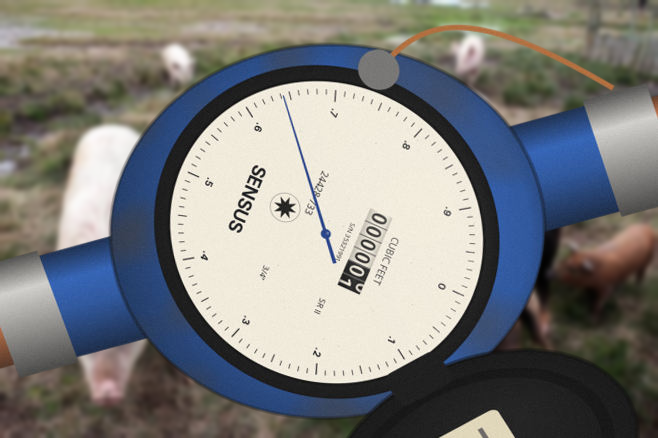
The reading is **0.64** ft³
